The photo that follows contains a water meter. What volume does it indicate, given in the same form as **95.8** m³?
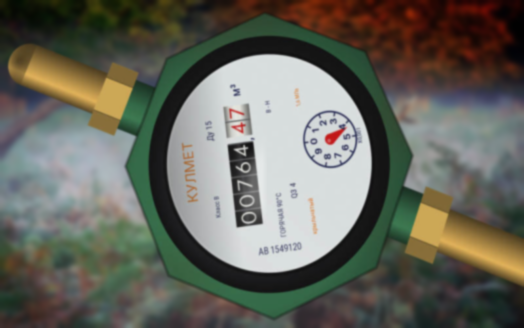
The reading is **764.474** m³
